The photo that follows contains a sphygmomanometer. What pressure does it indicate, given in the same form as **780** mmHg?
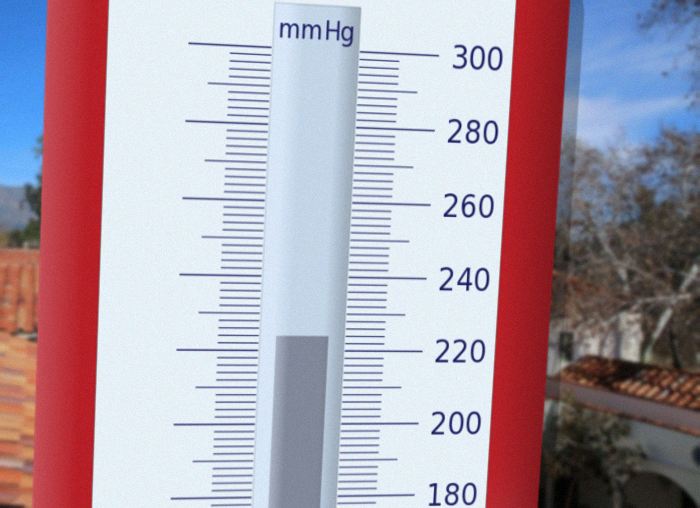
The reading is **224** mmHg
